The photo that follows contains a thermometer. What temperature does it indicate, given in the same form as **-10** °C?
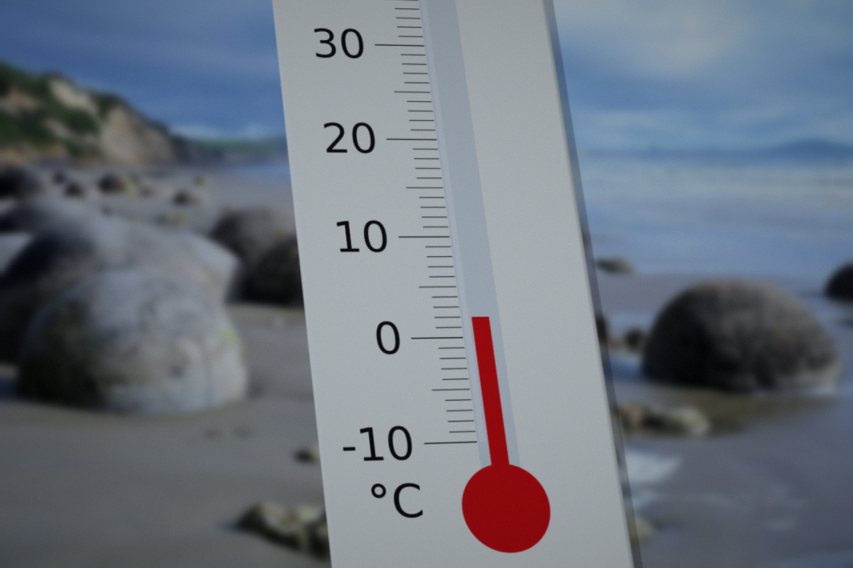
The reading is **2** °C
